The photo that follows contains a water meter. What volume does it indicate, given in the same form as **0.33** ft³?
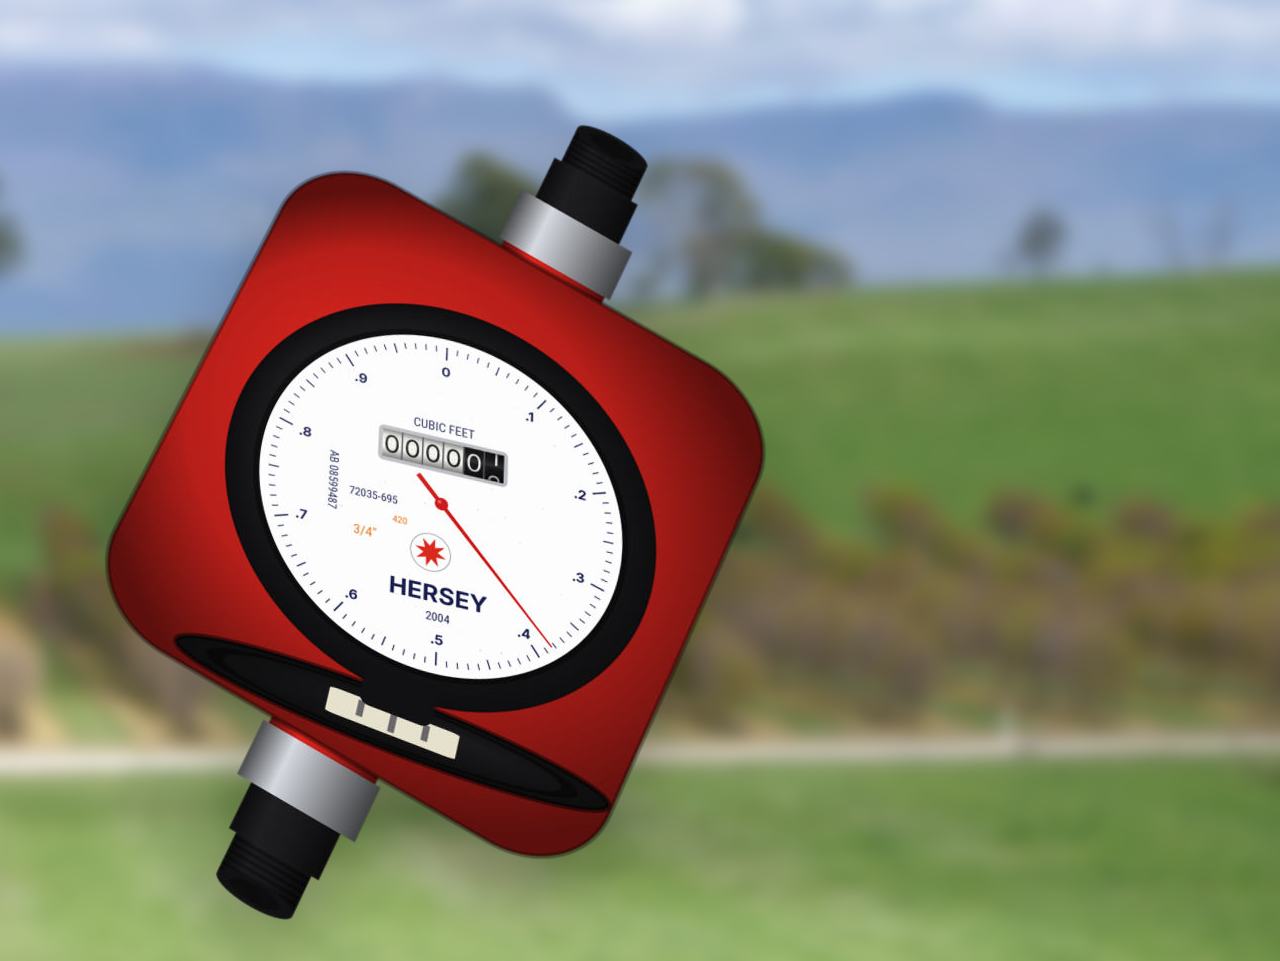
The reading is **1.38** ft³
